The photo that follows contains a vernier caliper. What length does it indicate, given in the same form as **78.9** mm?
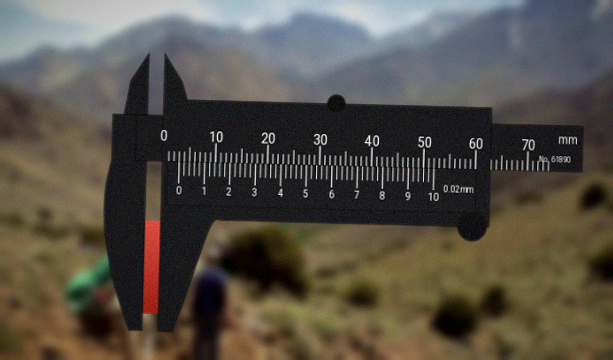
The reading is **3.0** mm
